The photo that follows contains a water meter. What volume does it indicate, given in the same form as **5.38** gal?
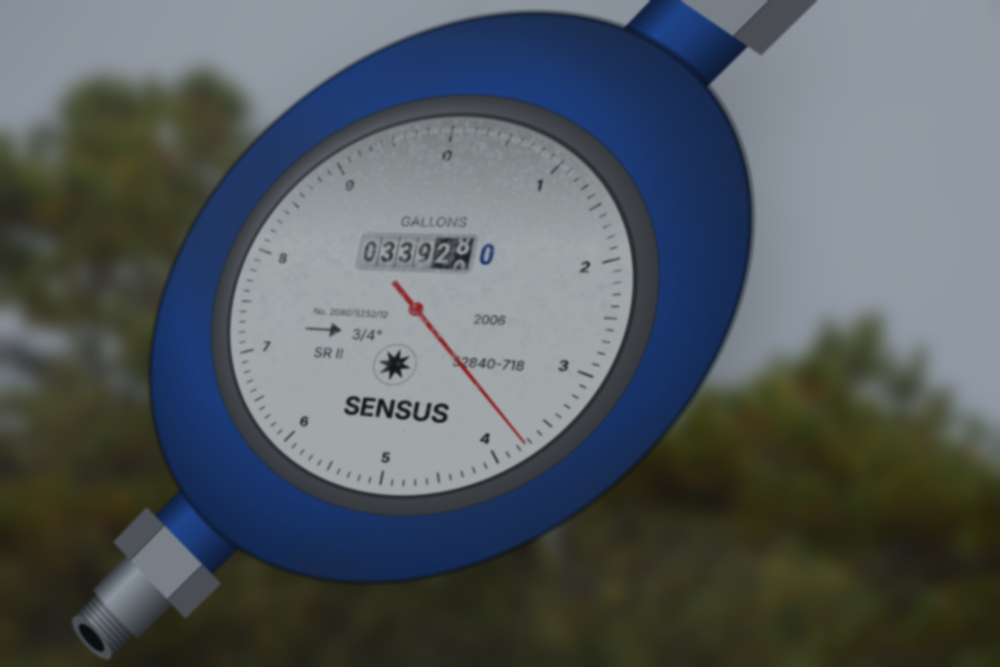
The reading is **339283.7** gal
